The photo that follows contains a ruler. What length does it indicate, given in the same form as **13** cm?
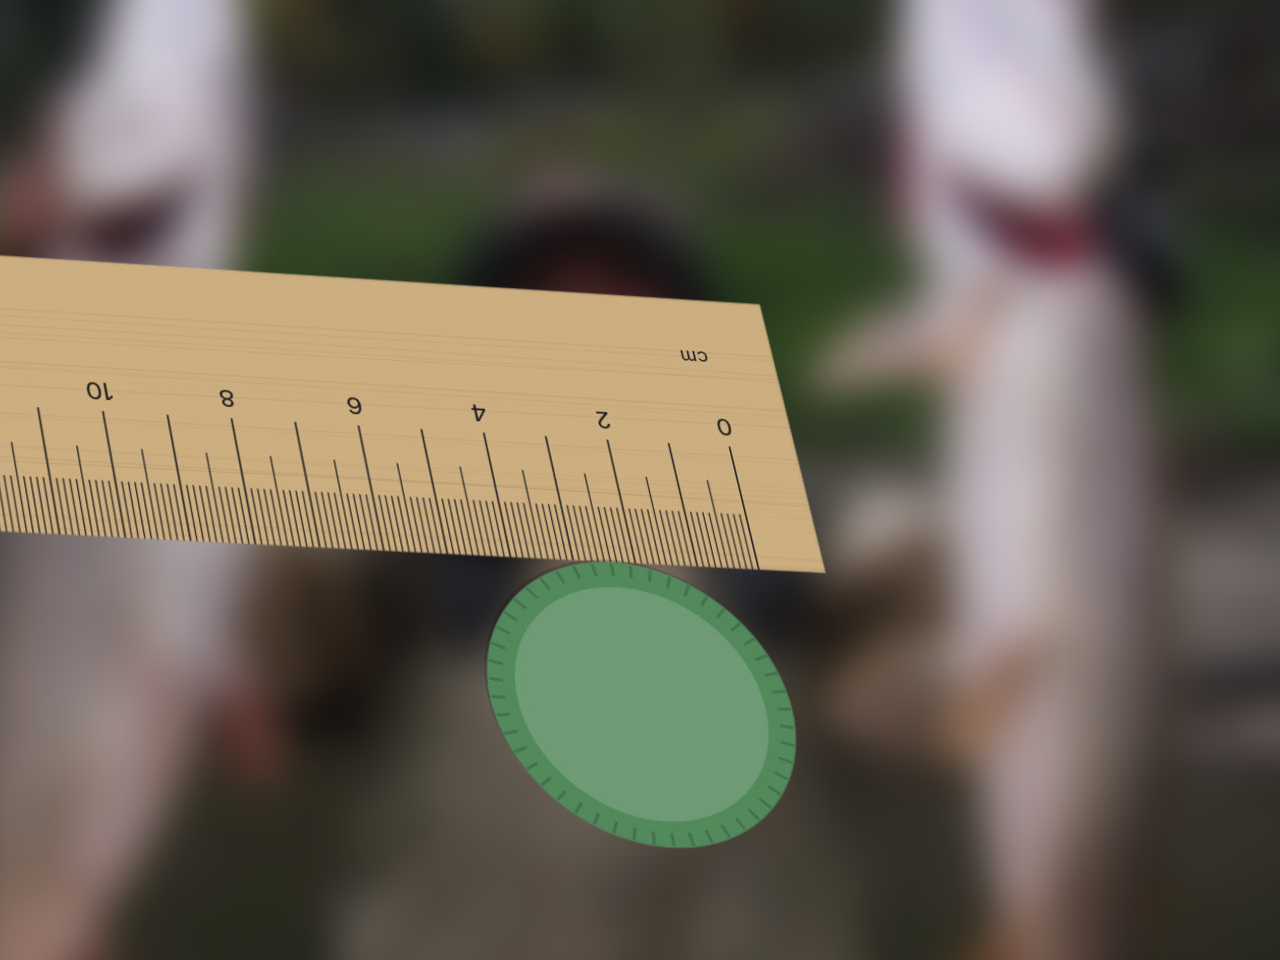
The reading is **4.8** cm
